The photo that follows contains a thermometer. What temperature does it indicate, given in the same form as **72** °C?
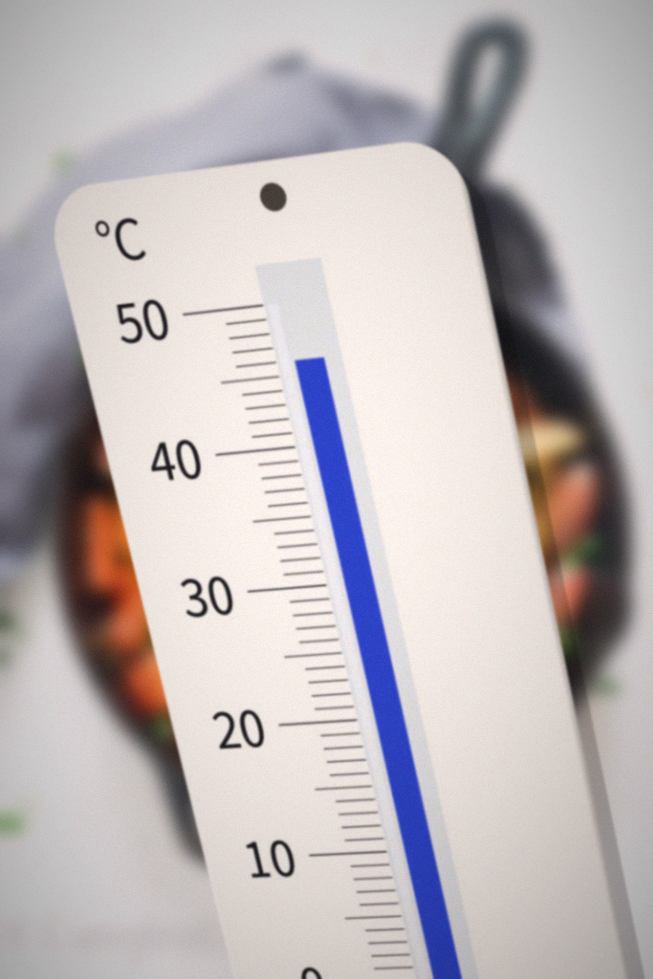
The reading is **46** °C
